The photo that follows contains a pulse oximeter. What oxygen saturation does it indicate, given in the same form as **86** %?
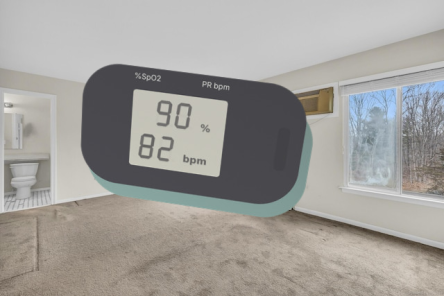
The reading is **90** %
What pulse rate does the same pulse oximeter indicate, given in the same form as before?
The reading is **82** bpm
